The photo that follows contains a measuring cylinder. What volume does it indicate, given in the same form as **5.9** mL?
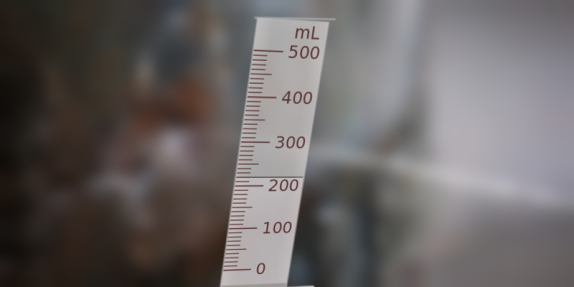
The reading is **220** mL
